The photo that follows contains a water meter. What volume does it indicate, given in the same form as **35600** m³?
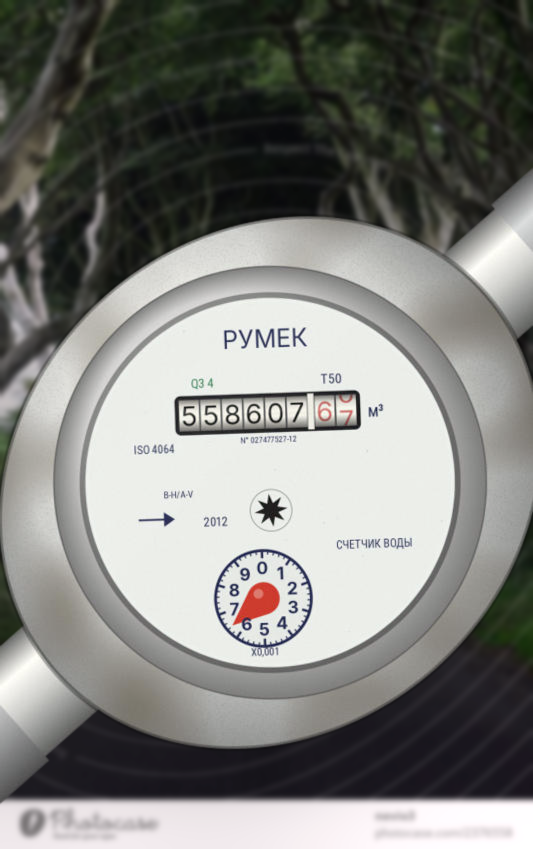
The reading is **558607.666** m³
